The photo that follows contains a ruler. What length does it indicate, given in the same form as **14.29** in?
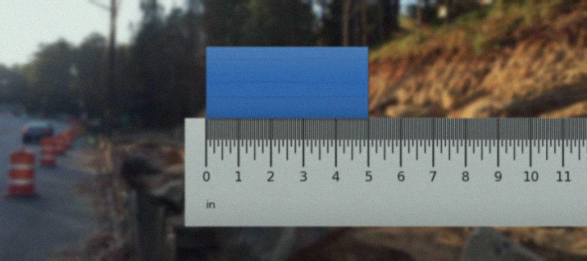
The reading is **5** in
